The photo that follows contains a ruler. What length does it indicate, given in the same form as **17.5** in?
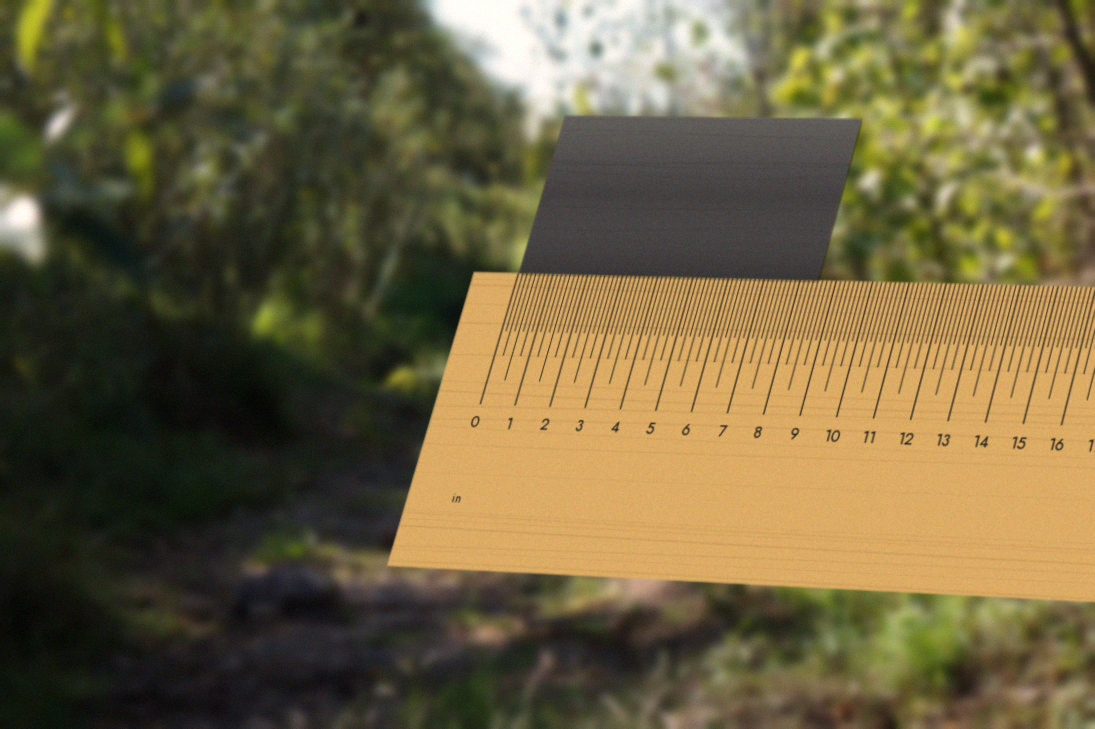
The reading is **8.5** in
